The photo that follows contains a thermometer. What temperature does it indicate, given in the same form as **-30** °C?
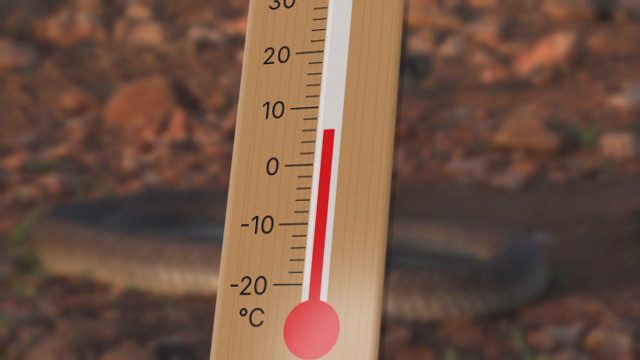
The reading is **6** °C
